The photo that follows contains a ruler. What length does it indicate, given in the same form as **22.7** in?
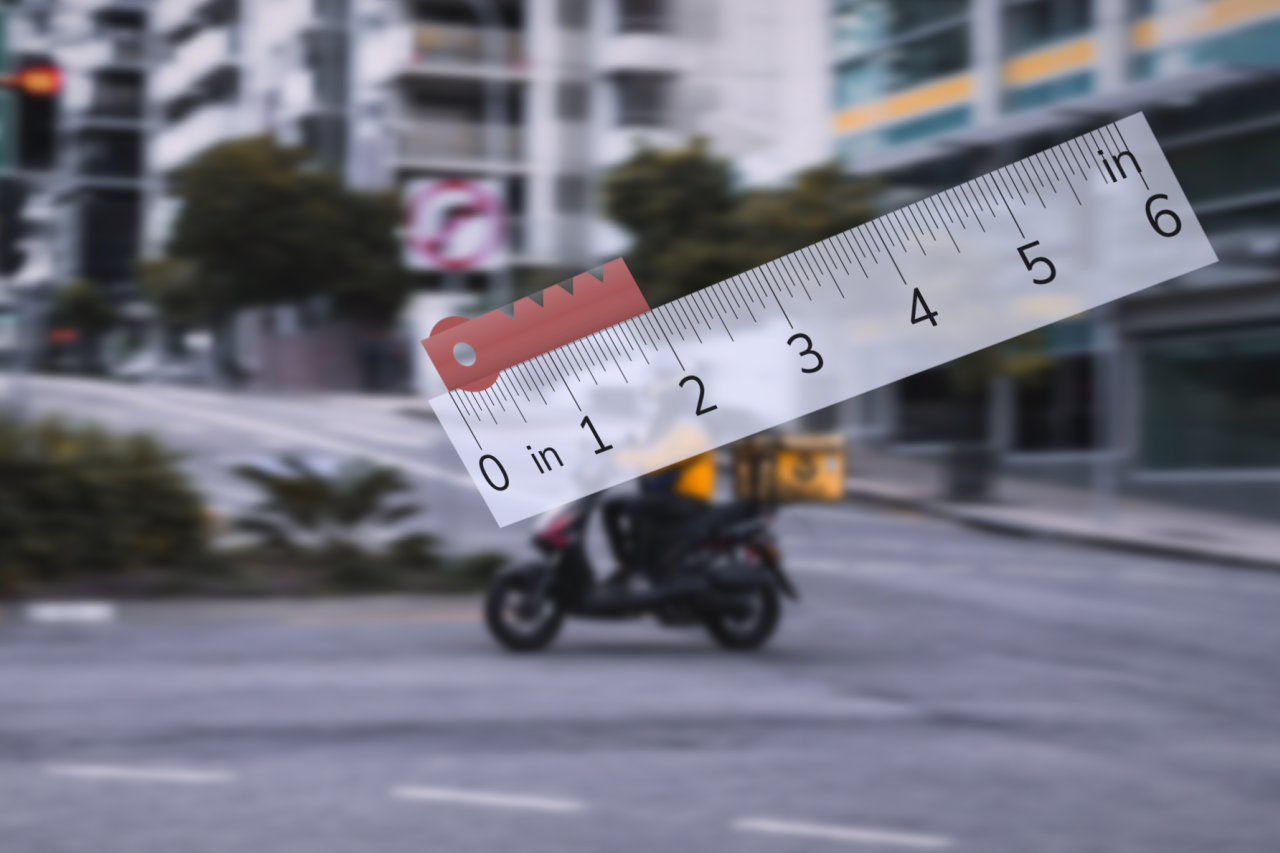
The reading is **2** in
